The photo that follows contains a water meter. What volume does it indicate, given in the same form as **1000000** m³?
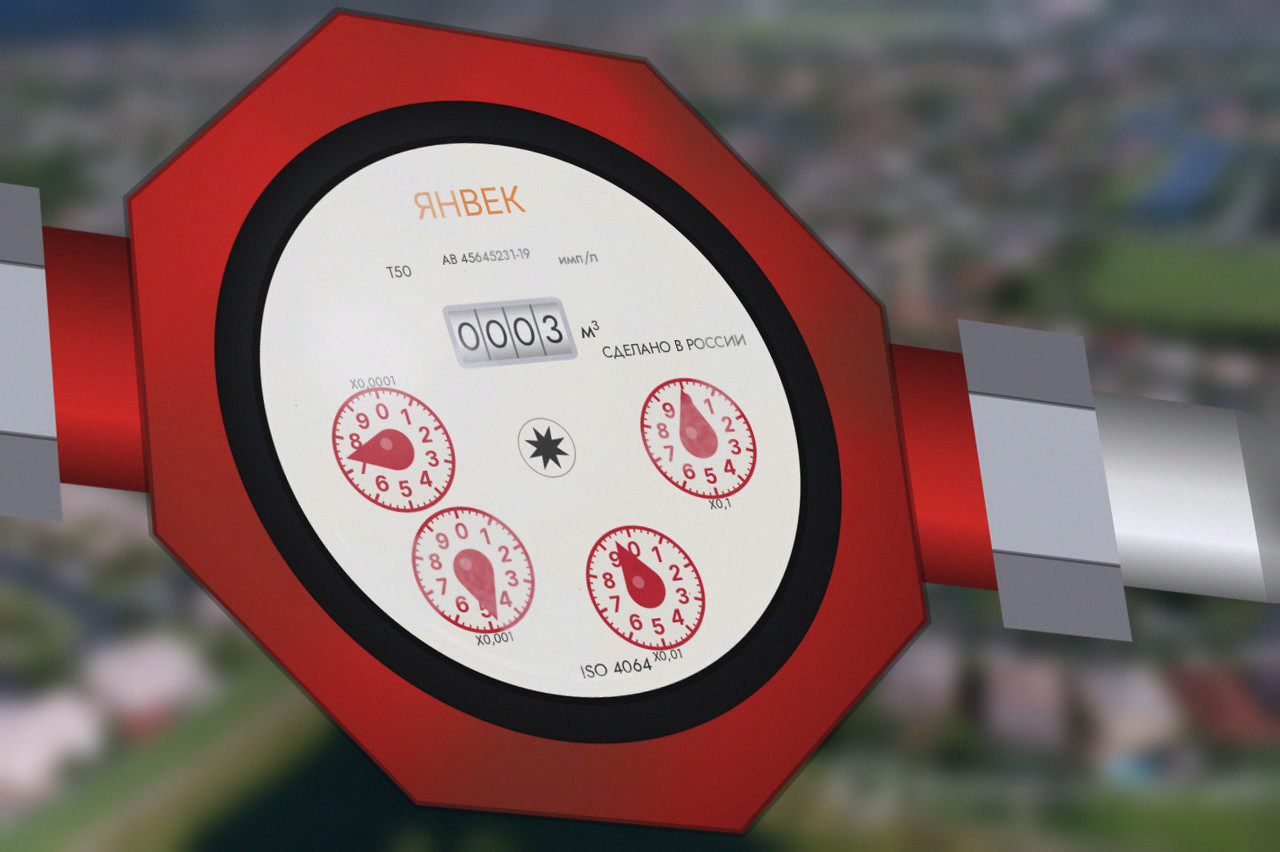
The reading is **2.9947** m³
